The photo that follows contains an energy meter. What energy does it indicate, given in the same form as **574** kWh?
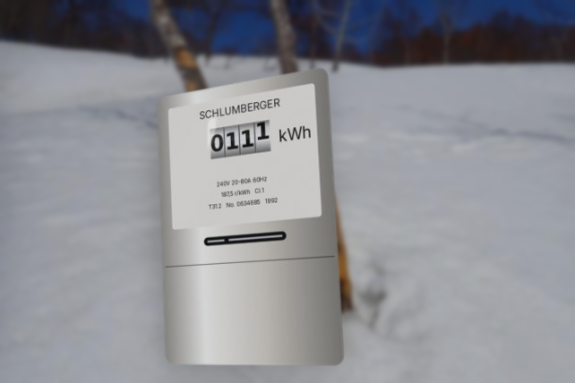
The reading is **111** kWh
